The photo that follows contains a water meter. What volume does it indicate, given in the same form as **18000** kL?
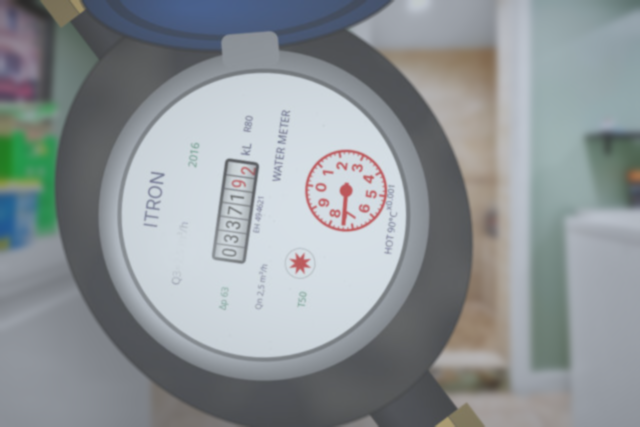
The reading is **3371.917** kL
